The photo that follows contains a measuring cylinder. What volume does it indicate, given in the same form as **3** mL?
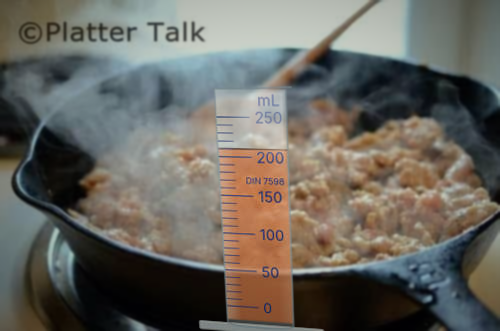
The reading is **210** mL
